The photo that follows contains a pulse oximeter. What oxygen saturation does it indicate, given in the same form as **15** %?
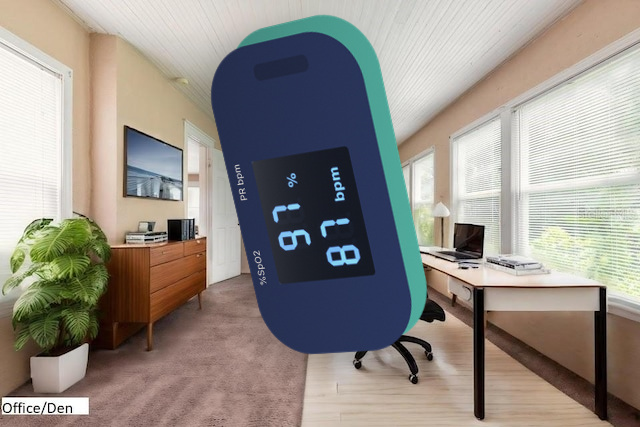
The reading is **97** %
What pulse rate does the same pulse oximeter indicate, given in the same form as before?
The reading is **87** bpm
